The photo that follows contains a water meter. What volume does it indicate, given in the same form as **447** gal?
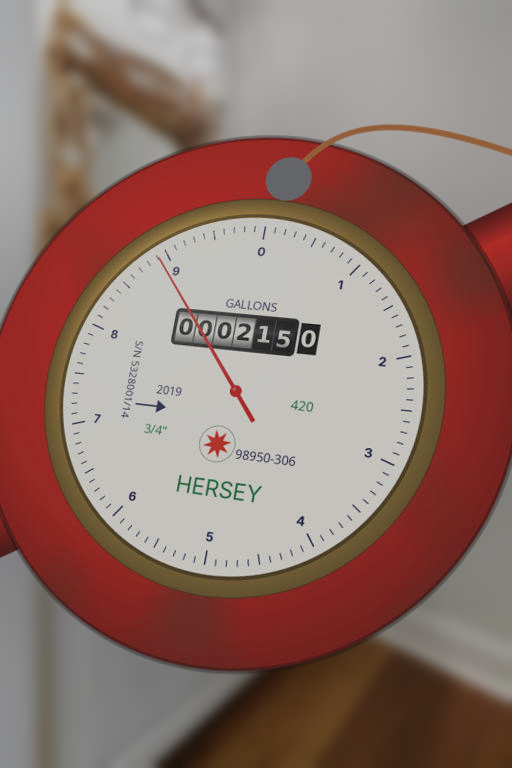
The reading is **2148.9** gal
